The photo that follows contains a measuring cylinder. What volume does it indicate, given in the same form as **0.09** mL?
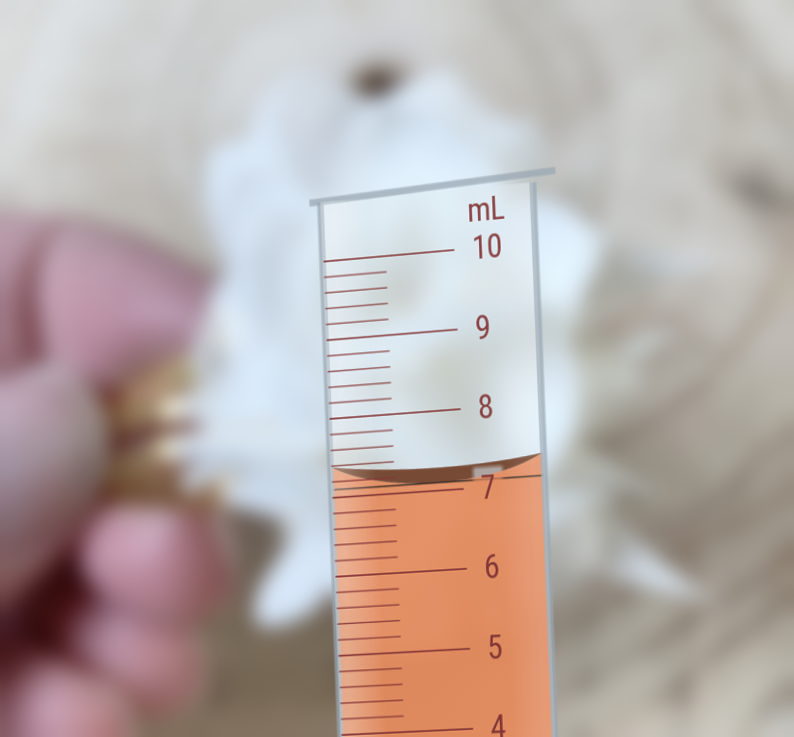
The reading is **7.1** mL
